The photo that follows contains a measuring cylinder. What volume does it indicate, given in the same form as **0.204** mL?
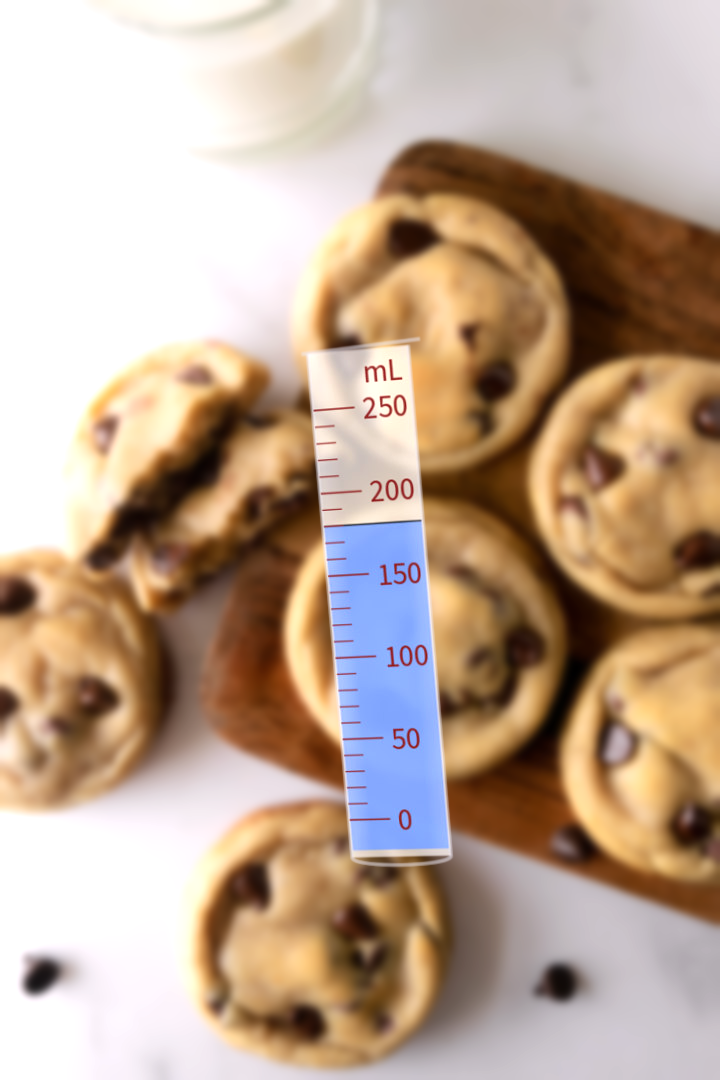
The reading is **180** mL
